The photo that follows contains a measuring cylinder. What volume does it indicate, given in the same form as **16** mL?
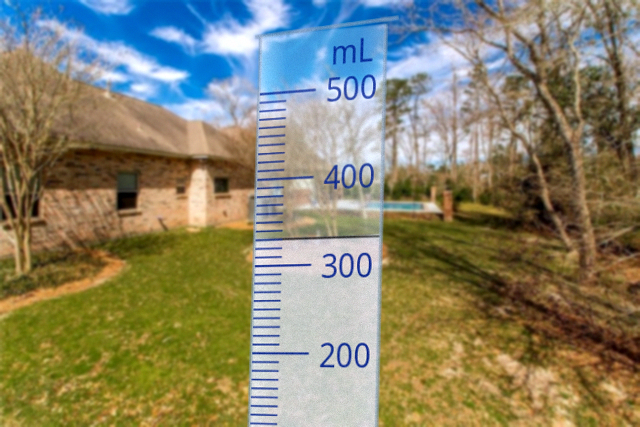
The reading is **330** mL
